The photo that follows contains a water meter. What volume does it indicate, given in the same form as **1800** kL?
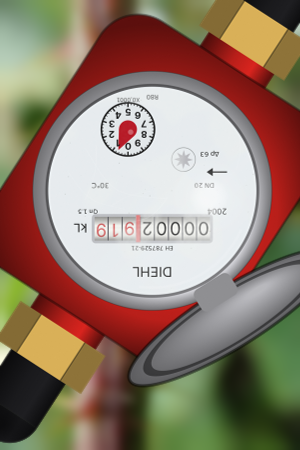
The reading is **2.9190** kL
